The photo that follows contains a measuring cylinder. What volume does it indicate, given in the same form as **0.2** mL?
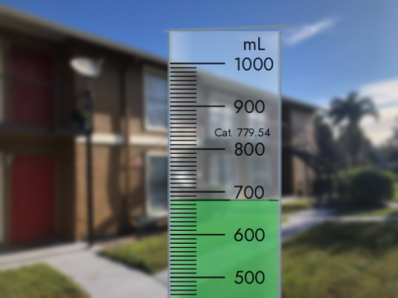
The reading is **680** mL
